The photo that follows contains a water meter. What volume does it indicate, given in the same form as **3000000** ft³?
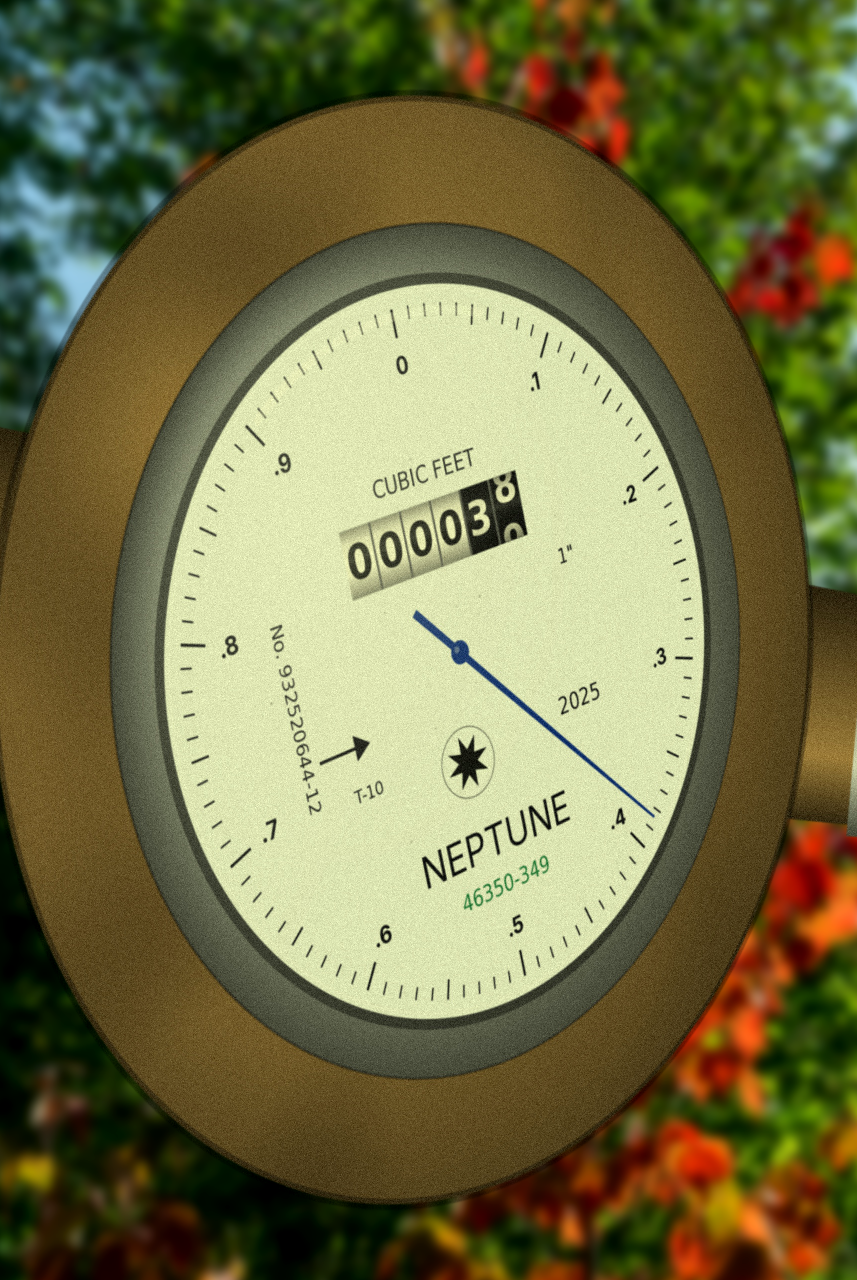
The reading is **38.38** ft³
